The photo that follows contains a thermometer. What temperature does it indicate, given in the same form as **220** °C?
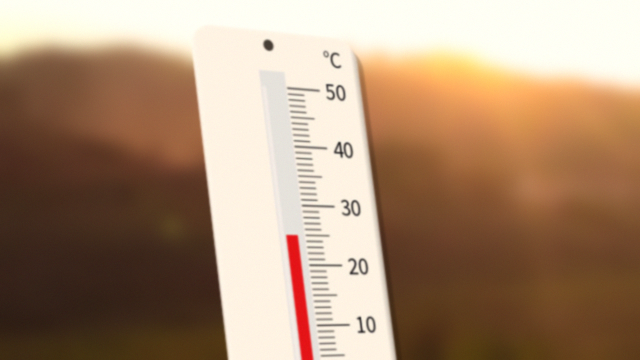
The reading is **25** °C
